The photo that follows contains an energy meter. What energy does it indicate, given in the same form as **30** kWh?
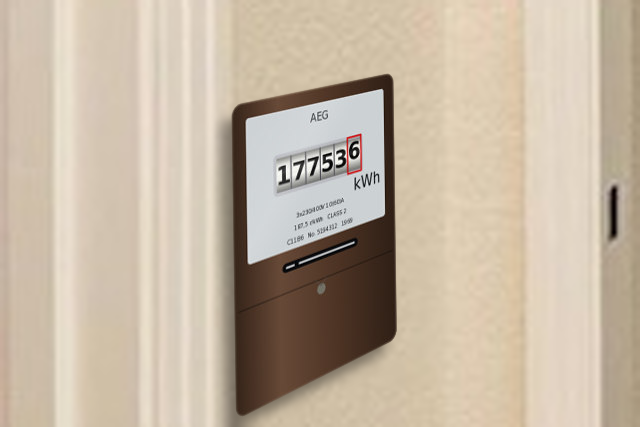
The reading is **17753.6** kWh
